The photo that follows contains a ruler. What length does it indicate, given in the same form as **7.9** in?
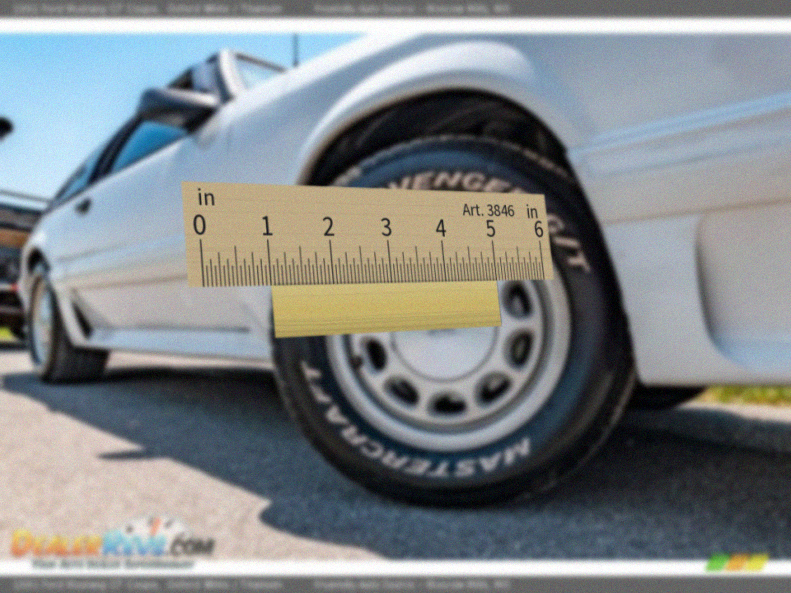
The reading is **4** in
